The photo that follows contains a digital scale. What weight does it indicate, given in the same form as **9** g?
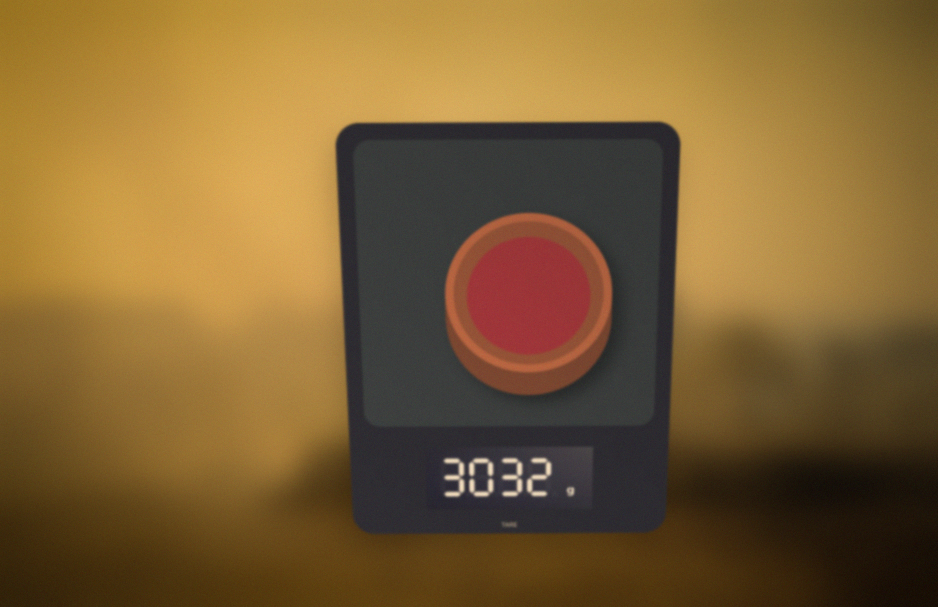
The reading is **3032** g
